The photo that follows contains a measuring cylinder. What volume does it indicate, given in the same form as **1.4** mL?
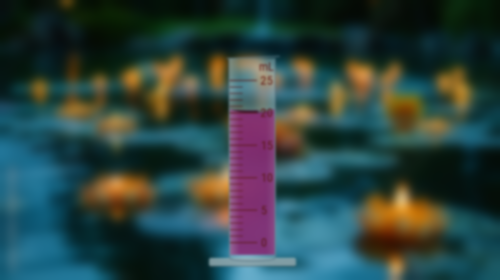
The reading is **20** mL
